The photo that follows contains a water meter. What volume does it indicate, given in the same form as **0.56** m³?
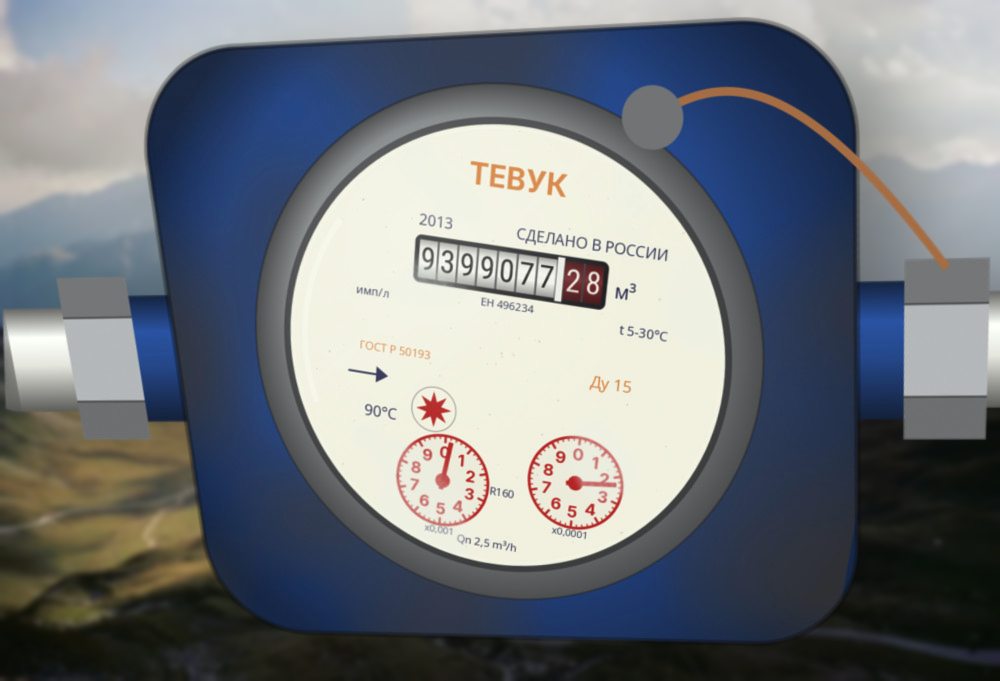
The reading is **9399077.2802** m³
